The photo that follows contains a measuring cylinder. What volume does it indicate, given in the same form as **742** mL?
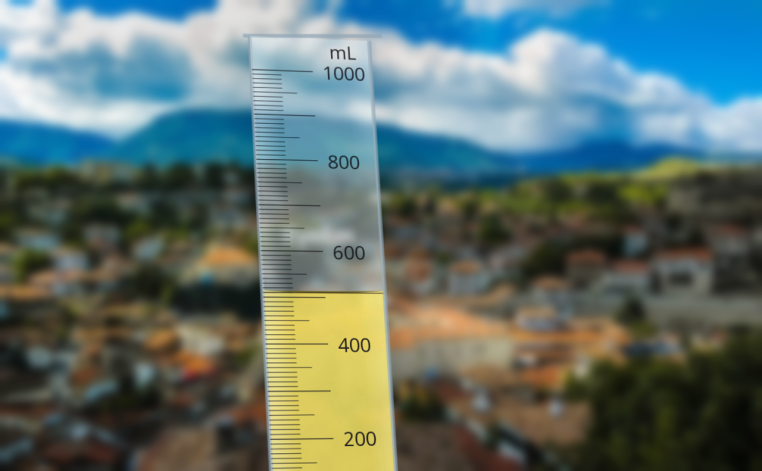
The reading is **510** mL
